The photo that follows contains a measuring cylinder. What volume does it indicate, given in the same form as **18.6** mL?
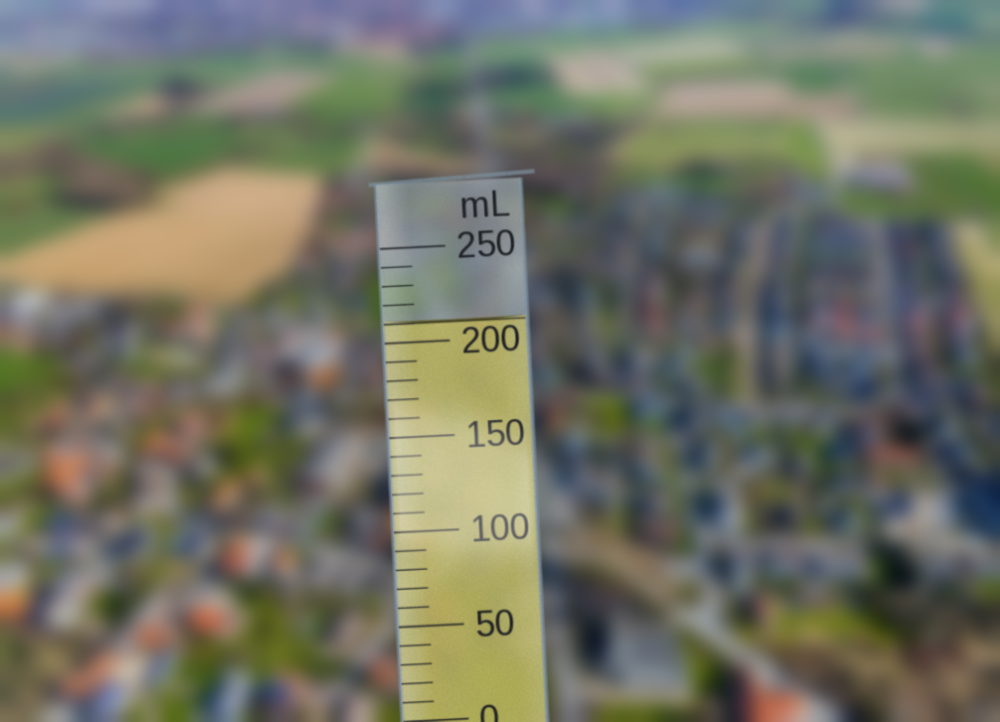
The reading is **210** mL
